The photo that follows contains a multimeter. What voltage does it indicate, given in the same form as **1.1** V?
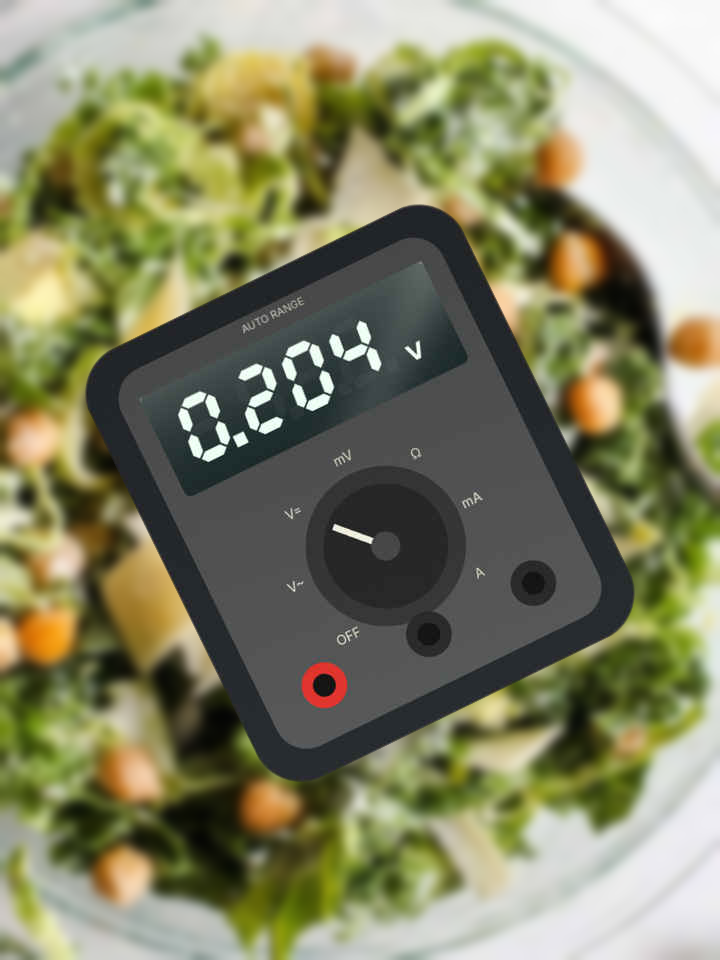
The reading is **0.204** V
